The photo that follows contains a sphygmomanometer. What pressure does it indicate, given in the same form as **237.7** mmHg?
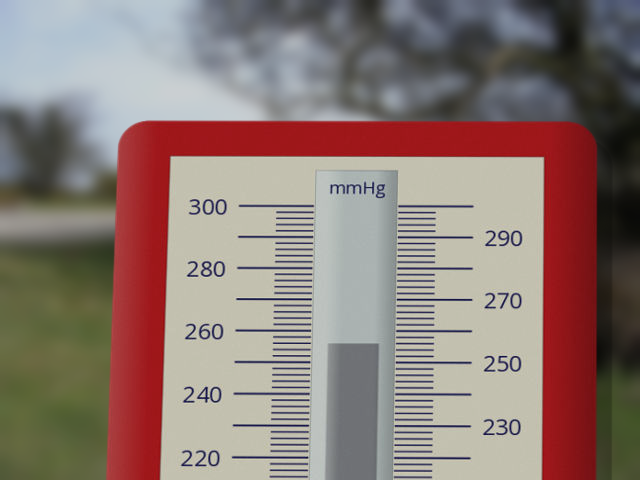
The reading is **256** mmHg
